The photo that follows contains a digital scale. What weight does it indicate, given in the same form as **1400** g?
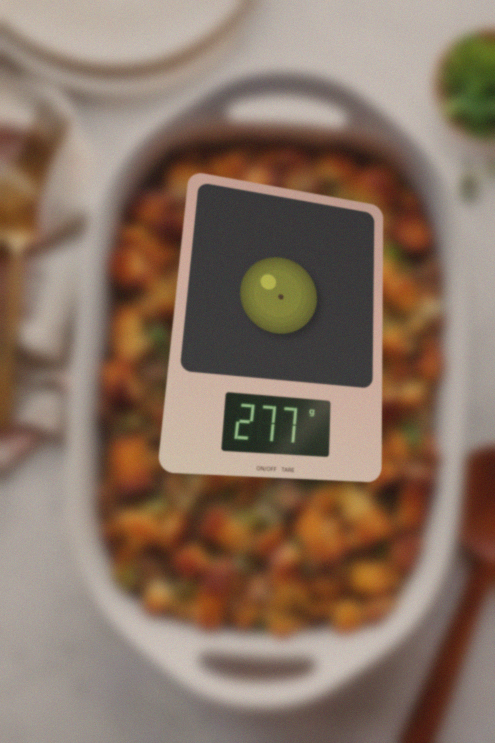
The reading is **277** g
